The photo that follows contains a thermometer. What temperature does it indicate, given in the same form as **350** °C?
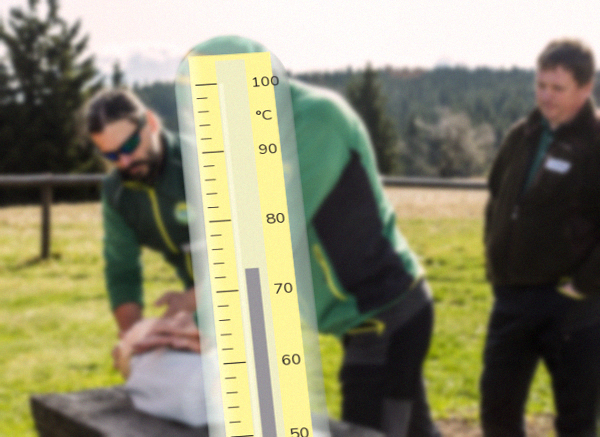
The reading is **73** °C
